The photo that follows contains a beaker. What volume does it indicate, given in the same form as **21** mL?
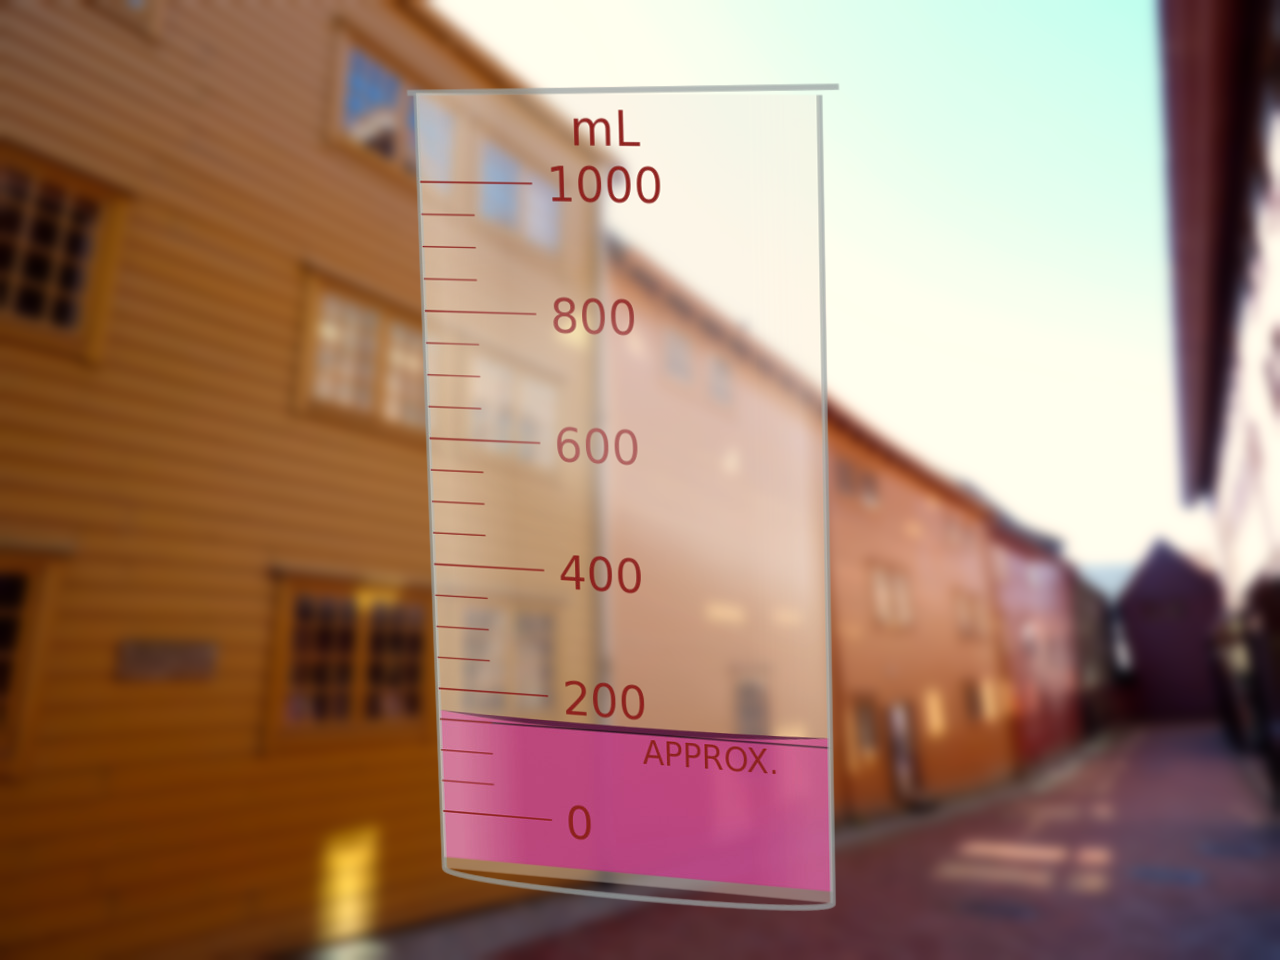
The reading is **150** mL
